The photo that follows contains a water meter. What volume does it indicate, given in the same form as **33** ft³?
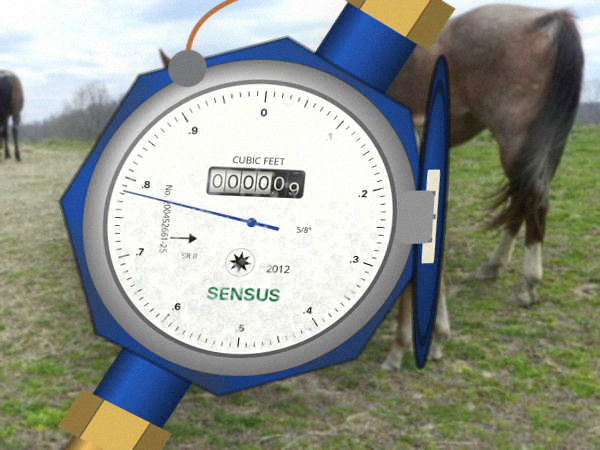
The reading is **8.78** ft³
